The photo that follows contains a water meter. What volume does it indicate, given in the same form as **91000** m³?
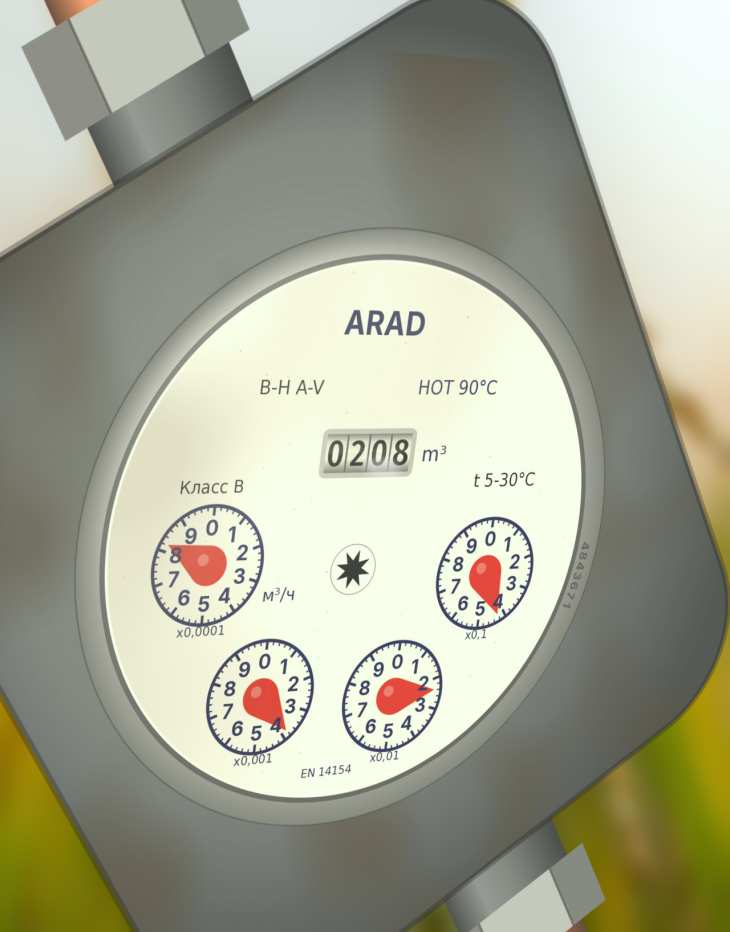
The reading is **208.4238** m³
